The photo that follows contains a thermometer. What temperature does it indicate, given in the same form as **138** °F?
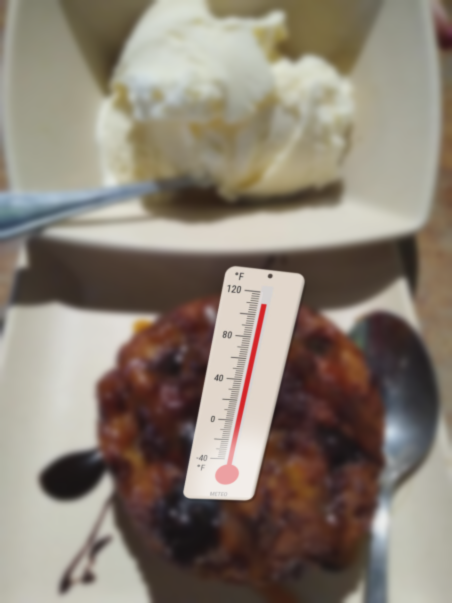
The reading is **110** °F
